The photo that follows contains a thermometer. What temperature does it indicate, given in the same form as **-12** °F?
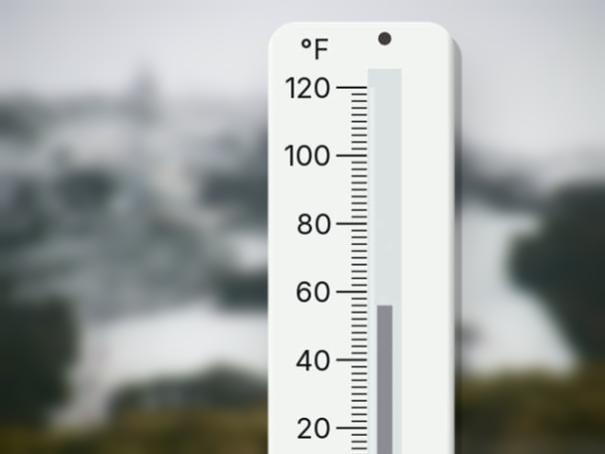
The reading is **56** °F
